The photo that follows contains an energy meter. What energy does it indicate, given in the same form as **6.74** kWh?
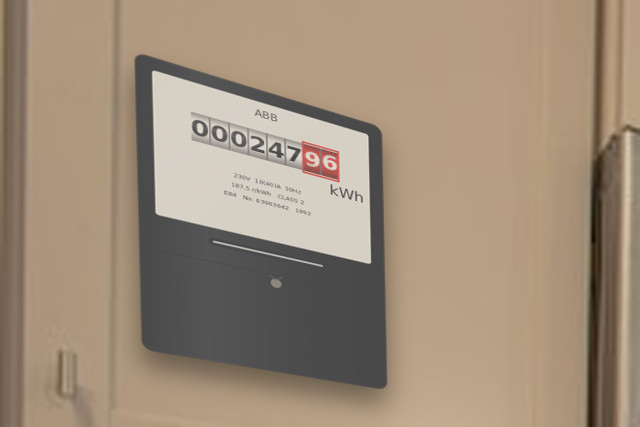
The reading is **247.96** kWh
